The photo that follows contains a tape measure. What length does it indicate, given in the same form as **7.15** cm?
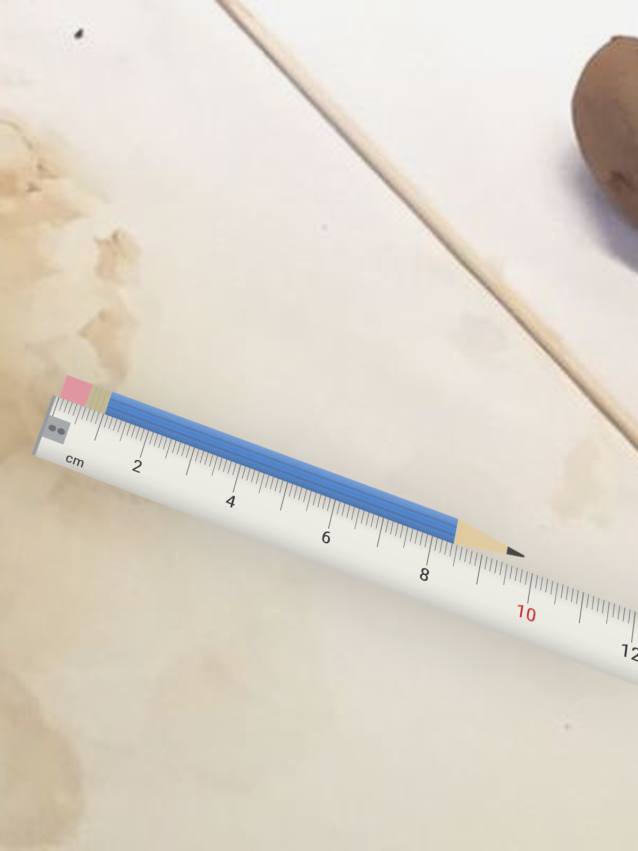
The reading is **9.8** cm
